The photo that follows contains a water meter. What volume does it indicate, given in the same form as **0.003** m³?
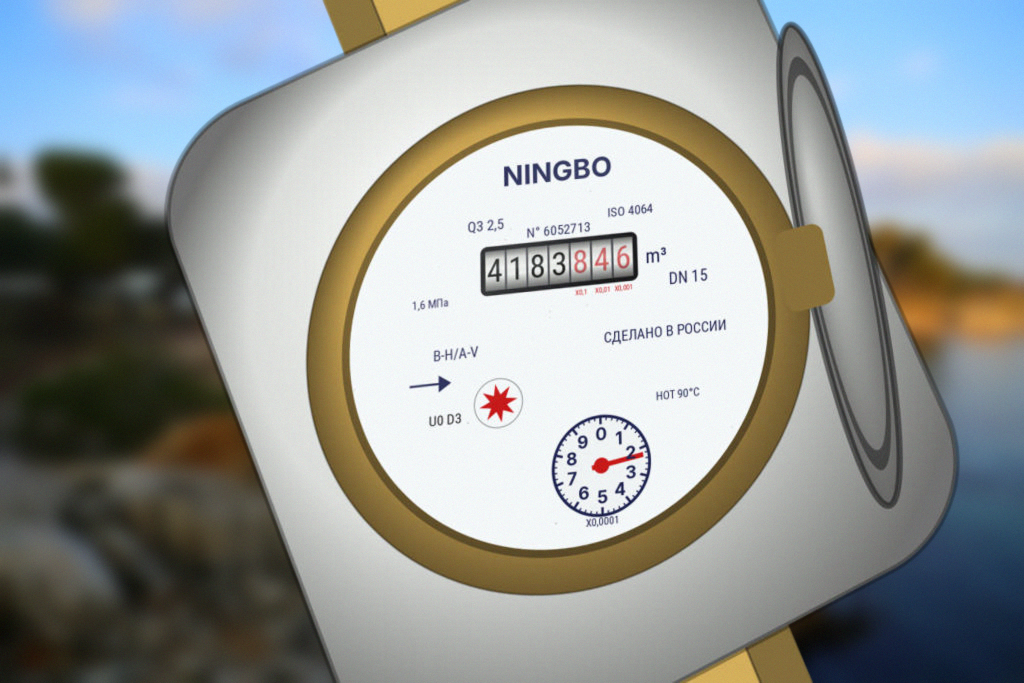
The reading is **4183.8462** m³
